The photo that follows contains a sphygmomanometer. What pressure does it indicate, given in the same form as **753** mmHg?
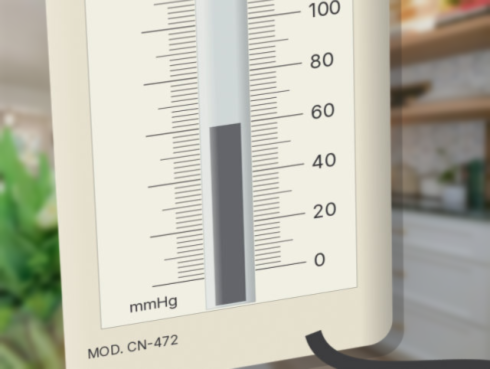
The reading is **60** mmHg
